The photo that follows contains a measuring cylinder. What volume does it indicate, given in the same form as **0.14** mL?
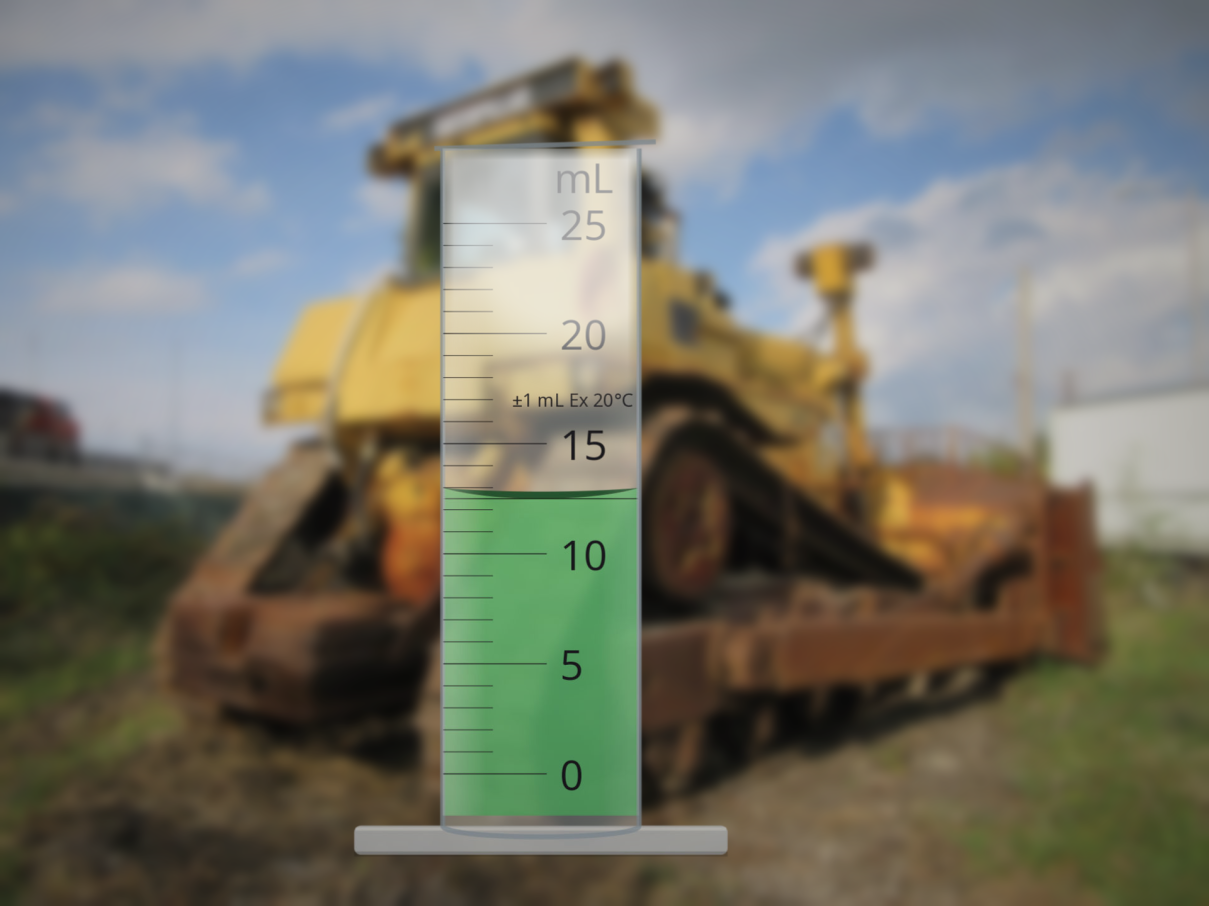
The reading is **12.5** mL
